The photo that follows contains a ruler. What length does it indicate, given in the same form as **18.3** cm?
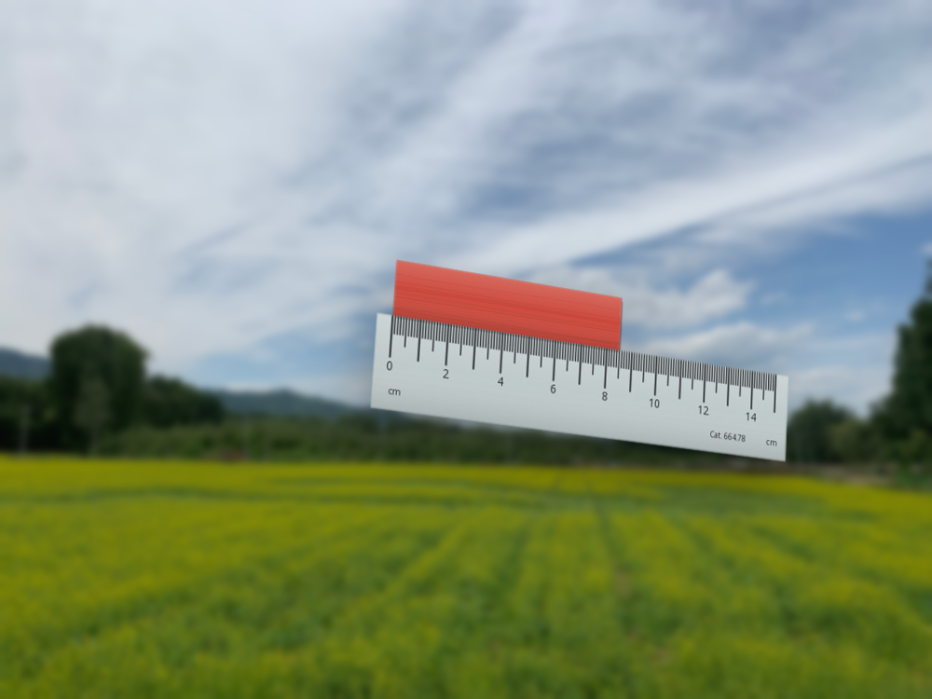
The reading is **8.5** cm
